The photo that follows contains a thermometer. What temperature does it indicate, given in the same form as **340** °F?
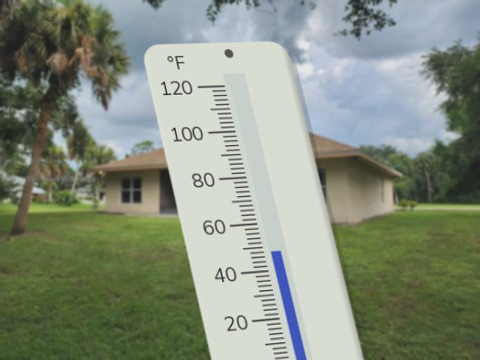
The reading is **48** °F
